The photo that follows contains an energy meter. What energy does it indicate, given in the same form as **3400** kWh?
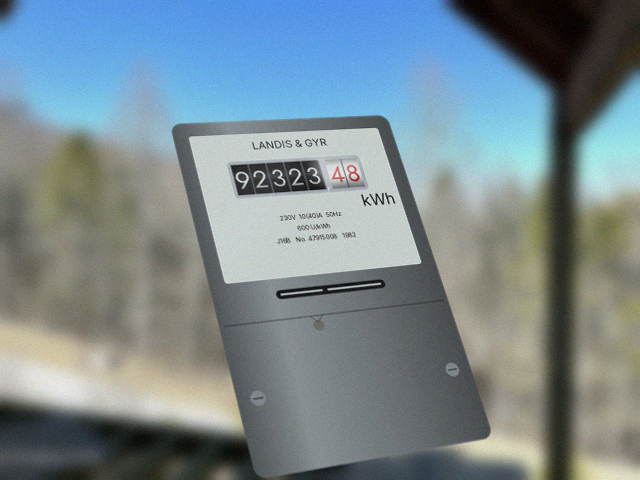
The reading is **92323.48** kWh
